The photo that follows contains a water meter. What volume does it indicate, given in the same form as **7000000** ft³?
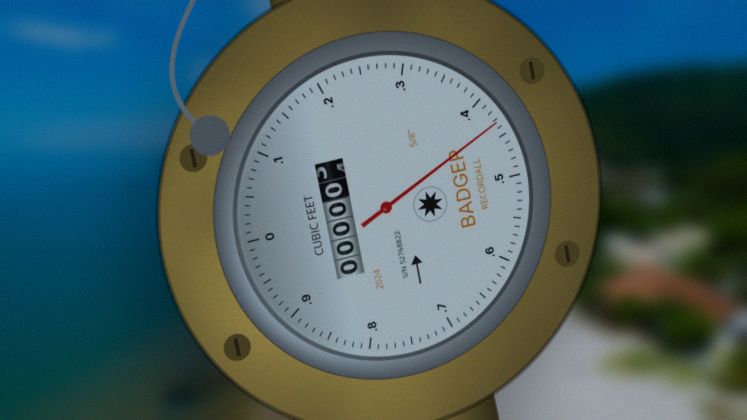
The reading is **3.43** ft³
